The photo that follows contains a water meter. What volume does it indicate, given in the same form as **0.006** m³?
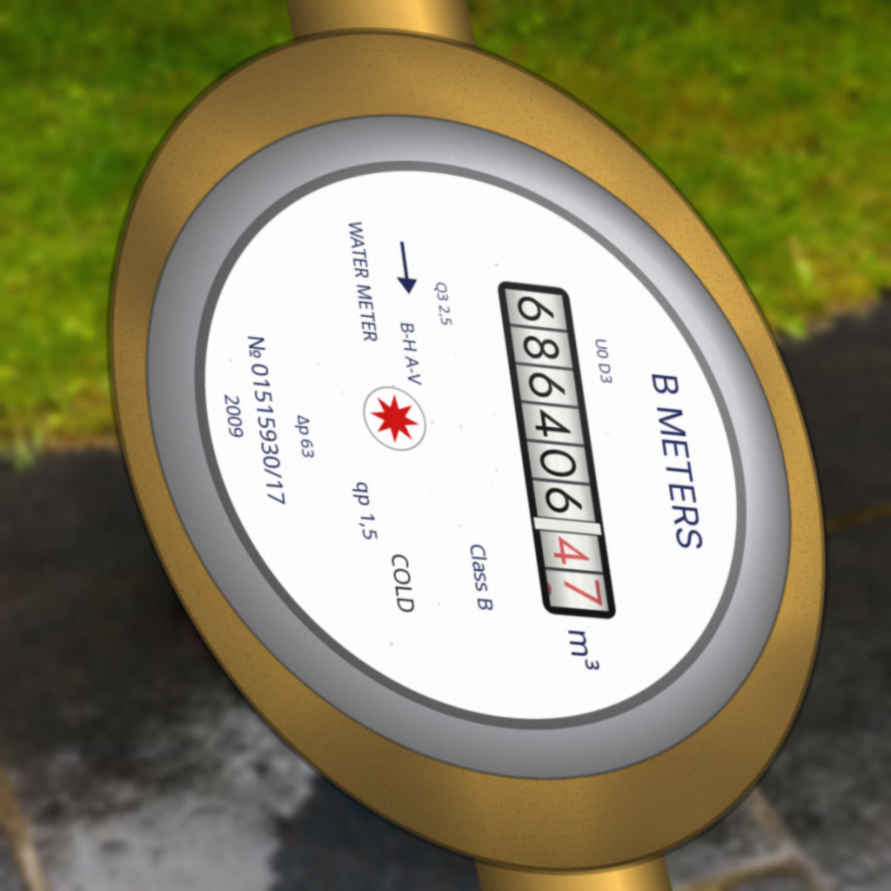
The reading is **686406.47** m³
